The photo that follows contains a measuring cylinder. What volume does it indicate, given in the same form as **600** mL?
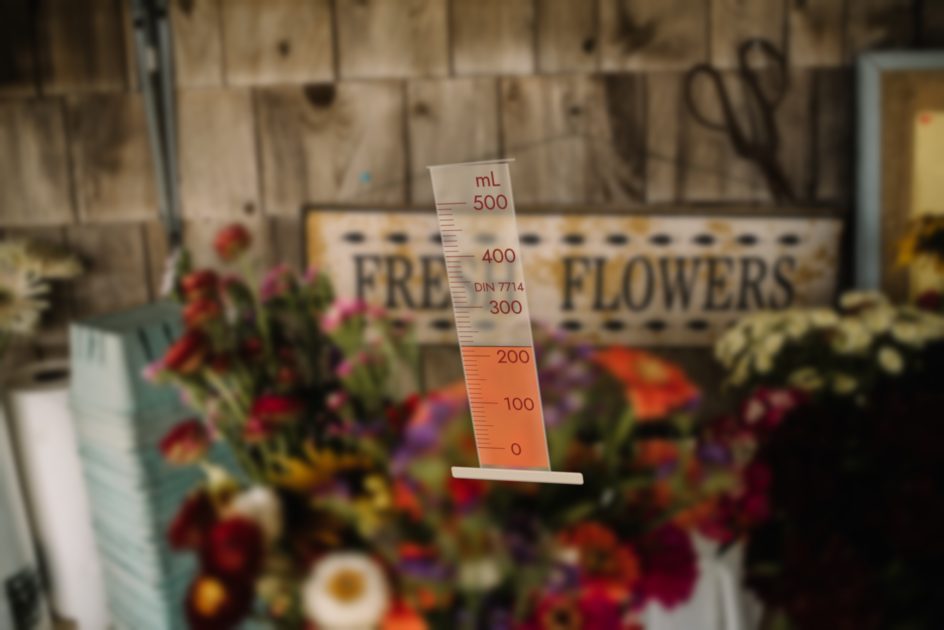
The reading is **220** mL
